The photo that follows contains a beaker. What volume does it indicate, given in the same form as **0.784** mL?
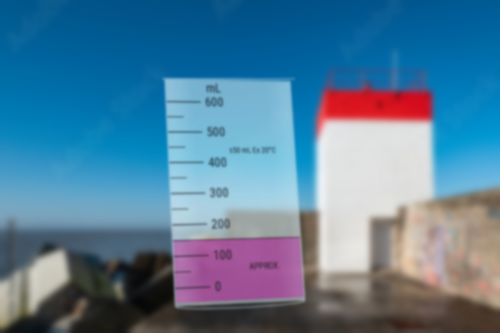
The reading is **150** mL
